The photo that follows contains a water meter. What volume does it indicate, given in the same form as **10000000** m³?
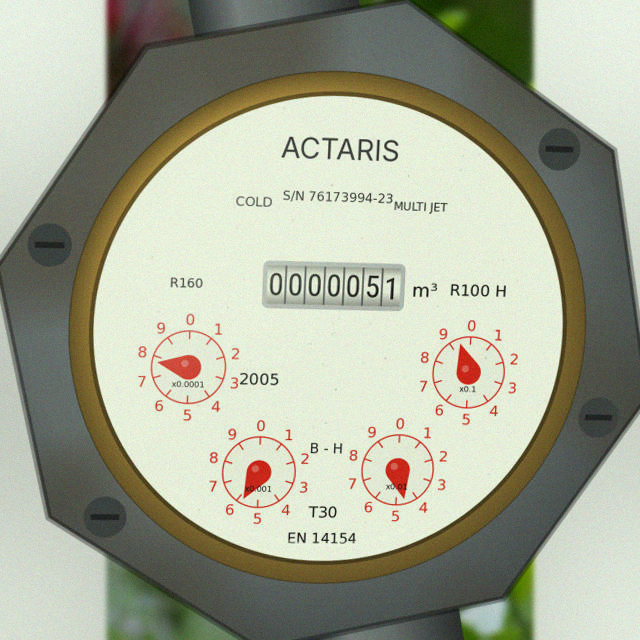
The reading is **50.9457** m³
